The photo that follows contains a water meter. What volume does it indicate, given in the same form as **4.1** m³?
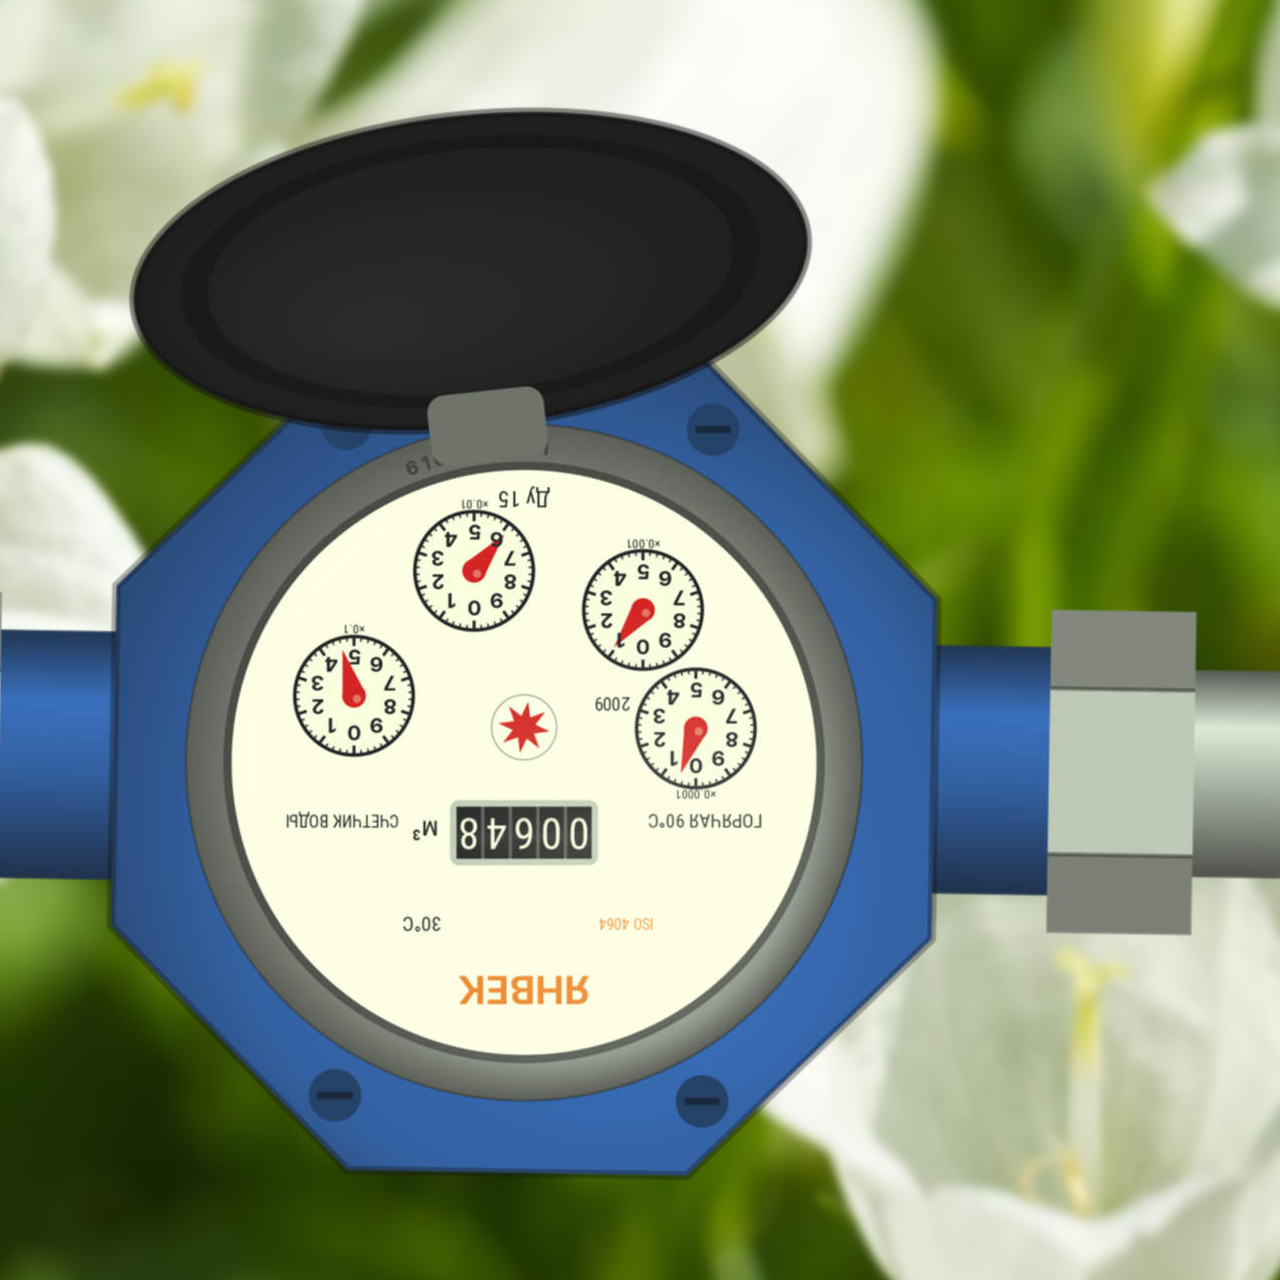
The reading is **648.4610** m³
